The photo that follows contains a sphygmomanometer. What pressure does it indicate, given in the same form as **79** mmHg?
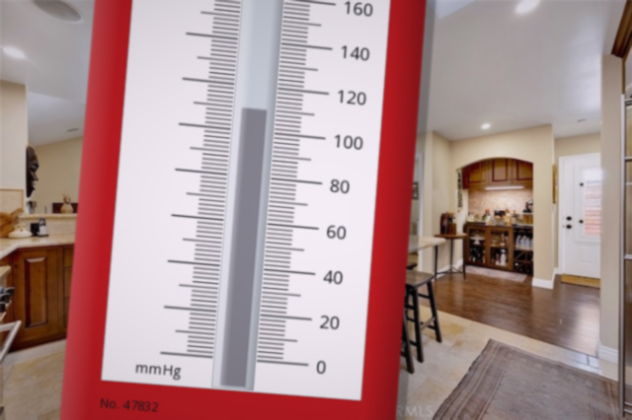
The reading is **110** mmHg
